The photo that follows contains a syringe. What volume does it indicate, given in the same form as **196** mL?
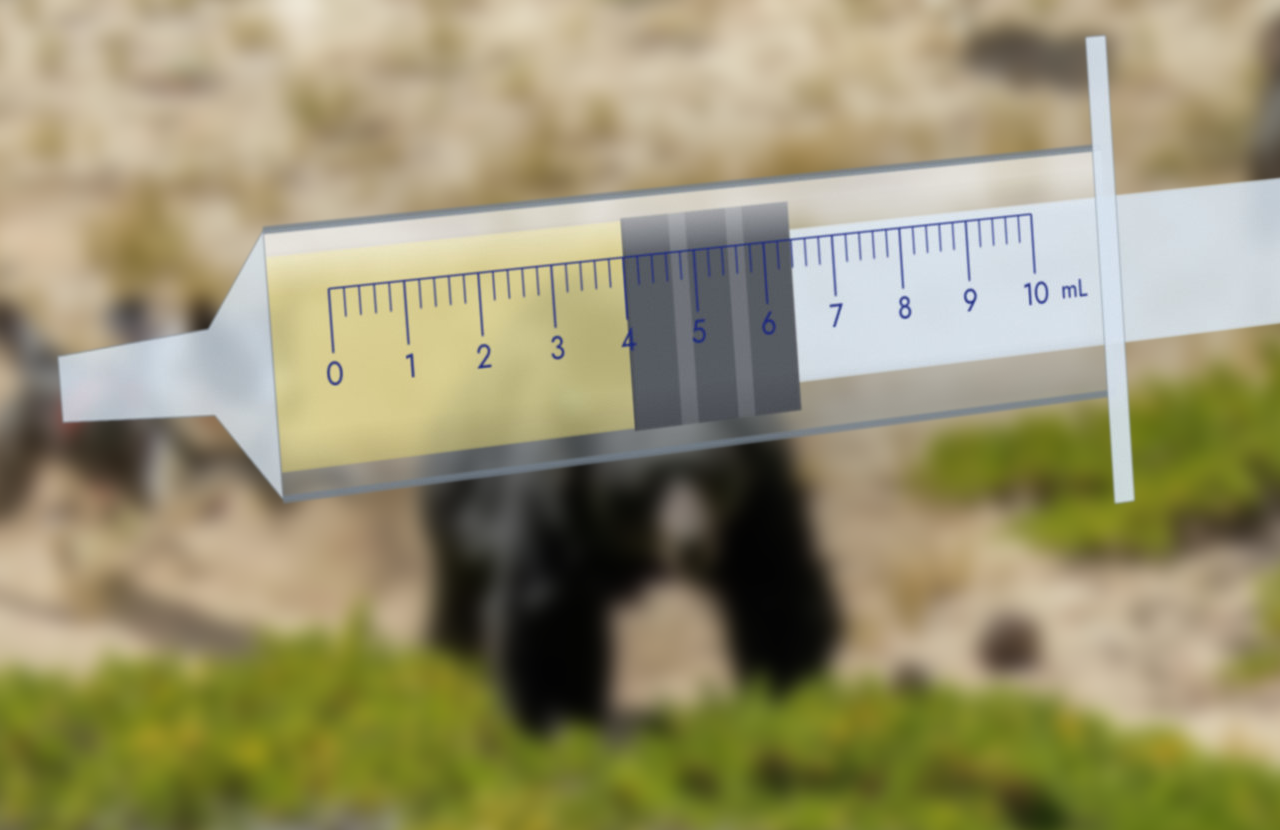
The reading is **4** mL
